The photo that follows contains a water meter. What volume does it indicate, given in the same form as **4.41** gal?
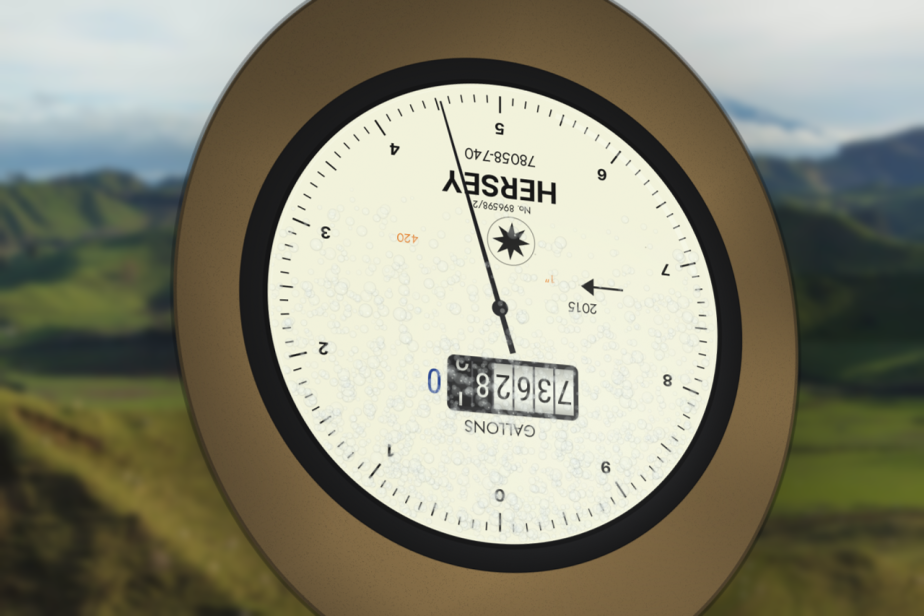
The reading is **7362814.5** gal
